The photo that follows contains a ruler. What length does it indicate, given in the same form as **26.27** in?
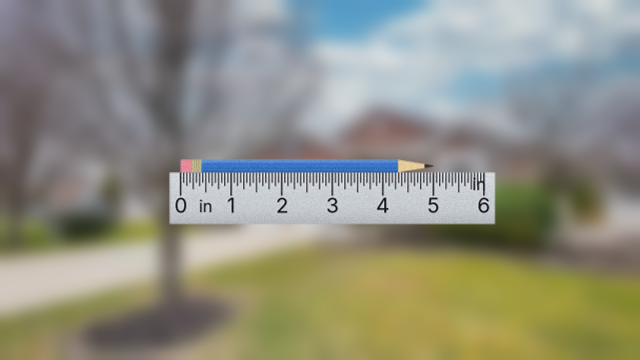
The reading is **5** in
